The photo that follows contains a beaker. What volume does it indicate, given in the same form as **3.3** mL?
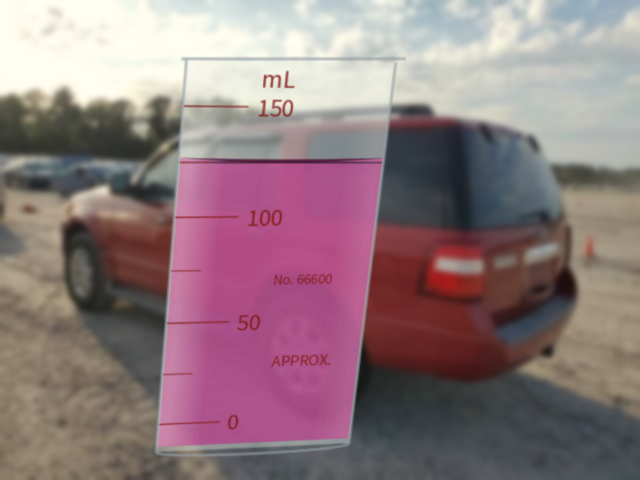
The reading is **125** mL
